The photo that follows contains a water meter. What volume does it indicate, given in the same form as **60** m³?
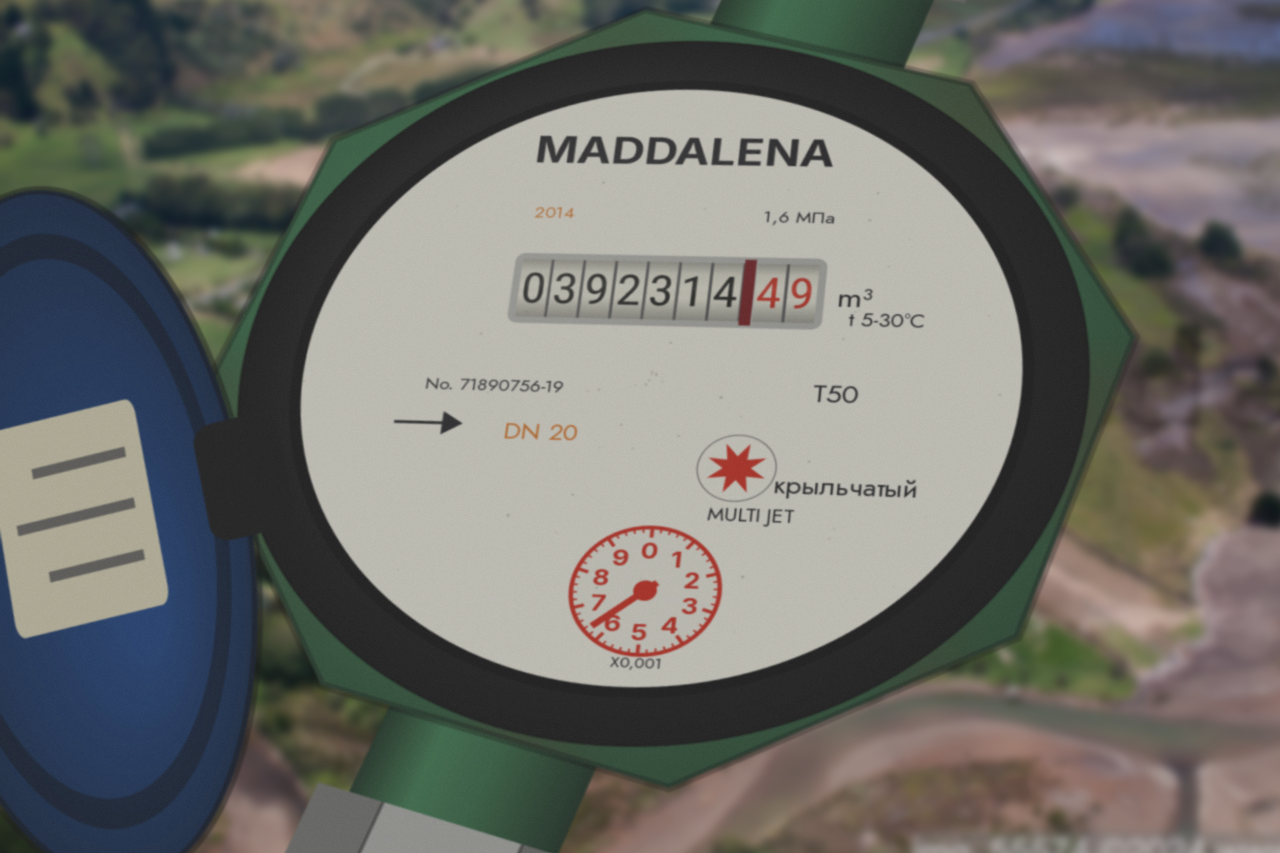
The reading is **392314.496** m³
